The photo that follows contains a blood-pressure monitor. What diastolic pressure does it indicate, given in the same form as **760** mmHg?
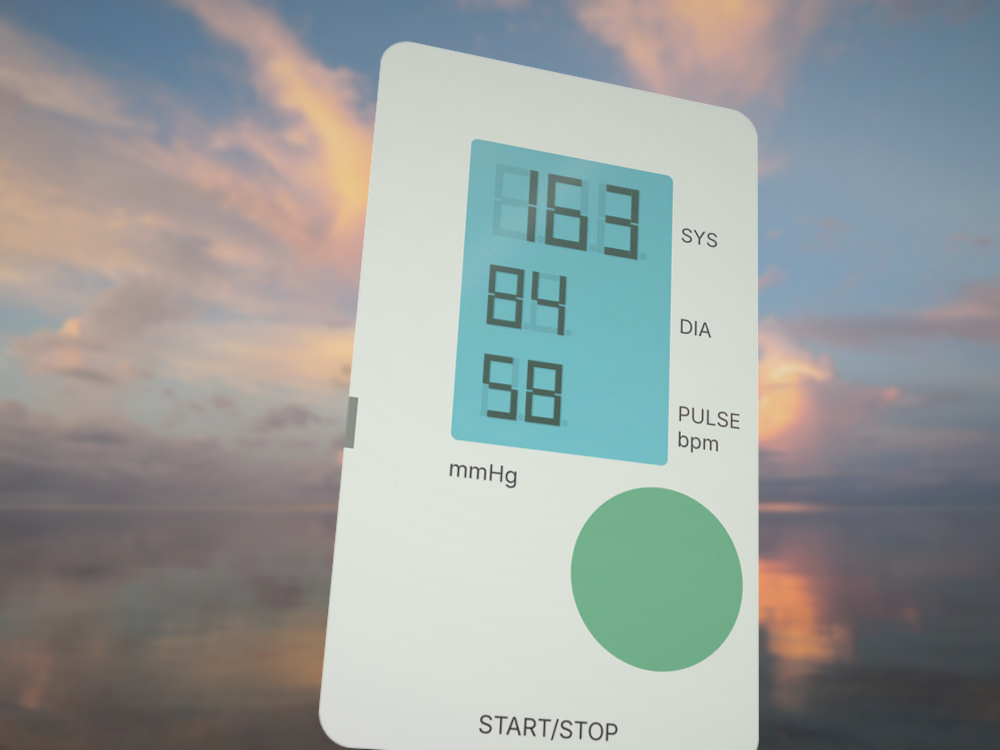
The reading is **84** mmHg
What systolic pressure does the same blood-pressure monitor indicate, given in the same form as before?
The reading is **163** mmHg
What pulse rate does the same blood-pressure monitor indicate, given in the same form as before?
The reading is **58** bpm
